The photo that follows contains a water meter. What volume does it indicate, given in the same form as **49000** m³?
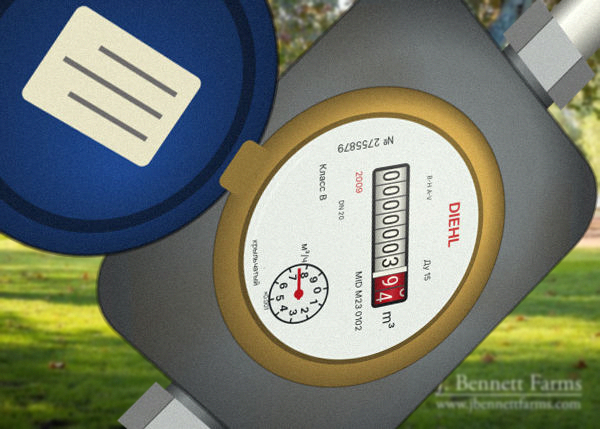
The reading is **3.937** m³
